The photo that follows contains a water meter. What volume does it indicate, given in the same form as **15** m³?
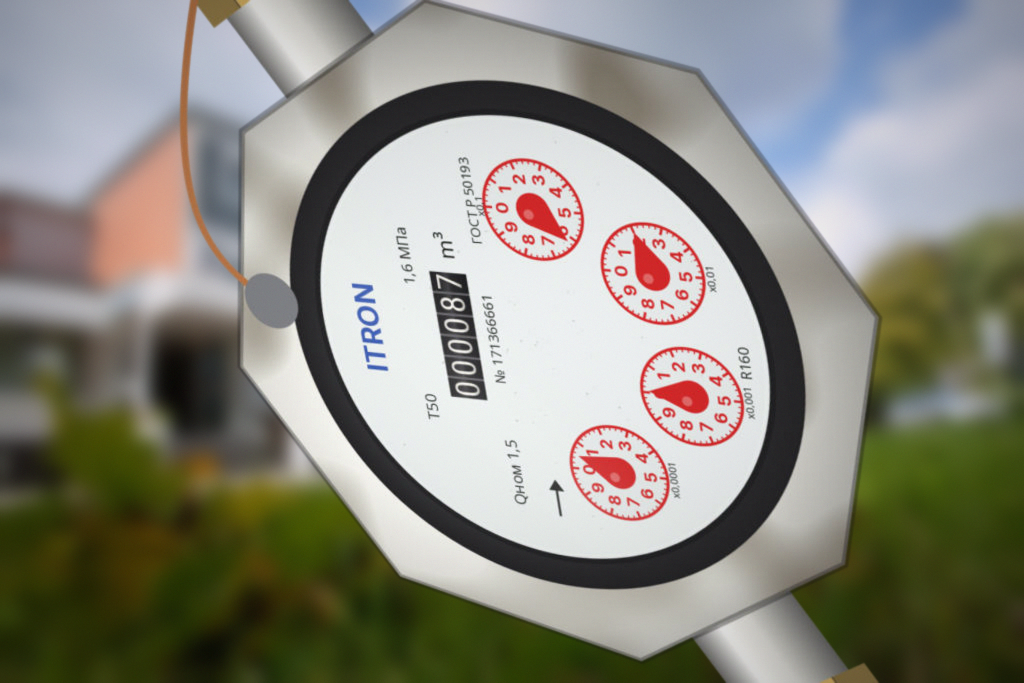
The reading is **87.6200** m³
